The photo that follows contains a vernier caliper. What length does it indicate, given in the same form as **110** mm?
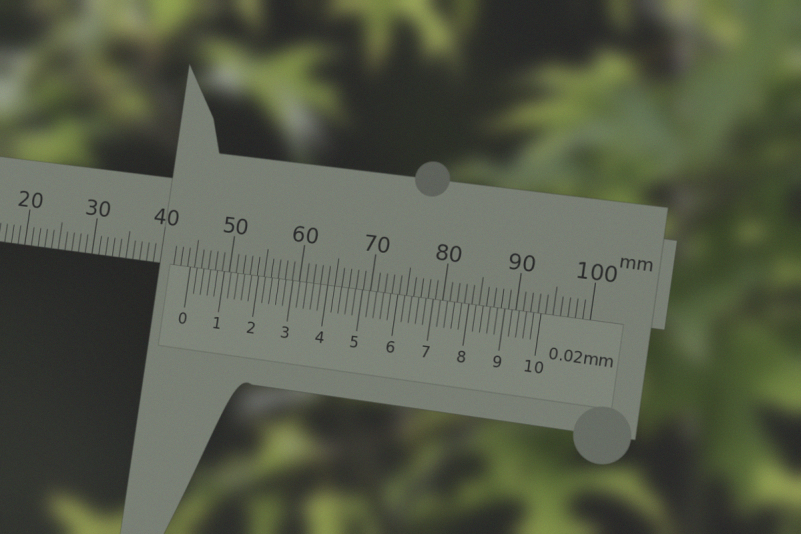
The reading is **44.4** mm
